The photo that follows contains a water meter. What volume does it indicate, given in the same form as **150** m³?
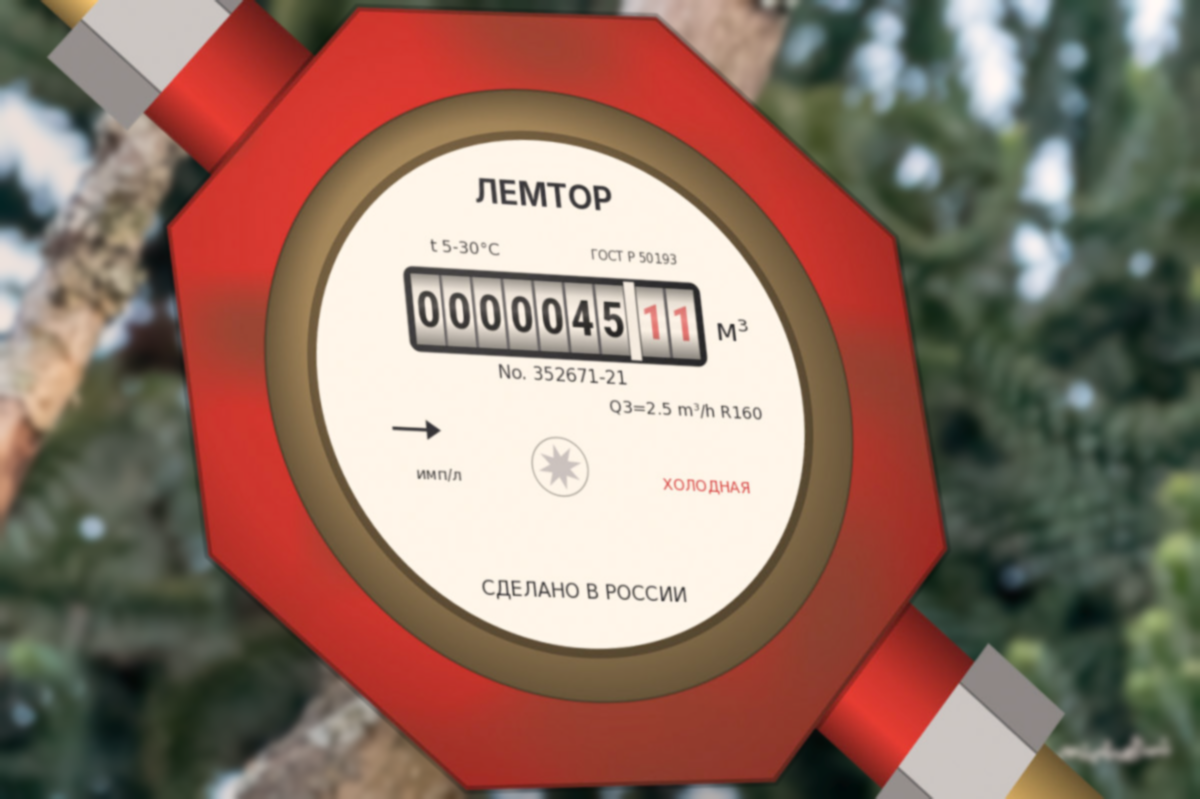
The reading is **45.11** m³
